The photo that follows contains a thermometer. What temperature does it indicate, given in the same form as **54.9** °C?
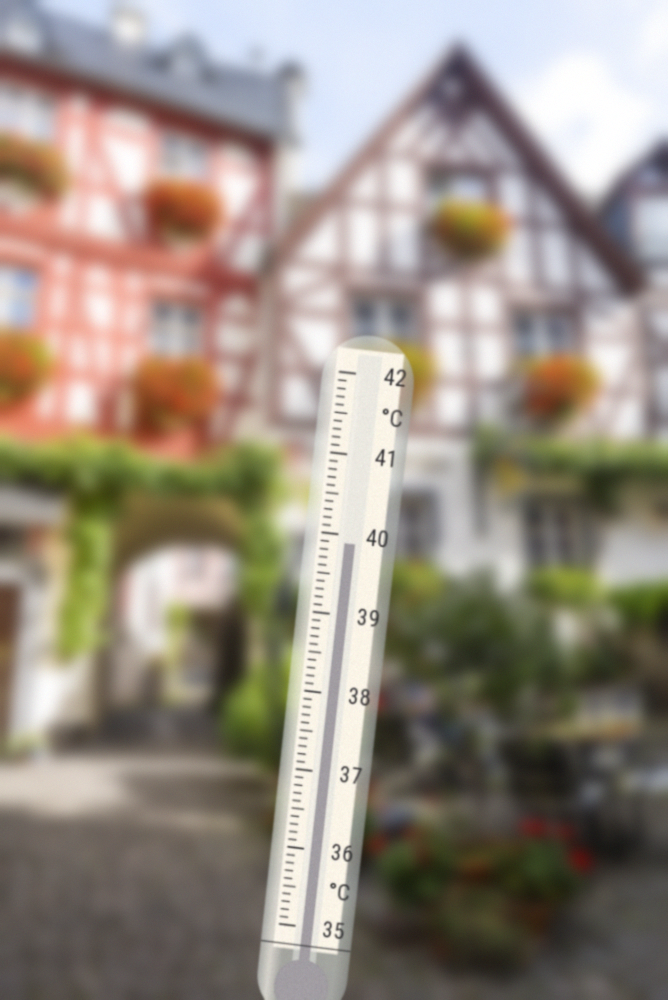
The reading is **39.9** °C
